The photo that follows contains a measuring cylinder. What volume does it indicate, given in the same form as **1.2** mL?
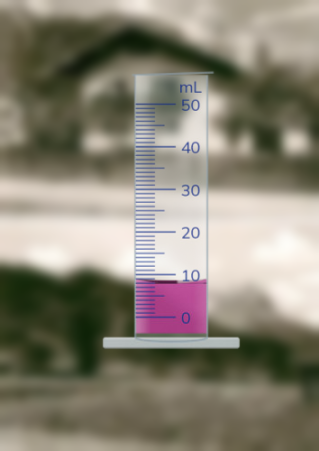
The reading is **8** mL
